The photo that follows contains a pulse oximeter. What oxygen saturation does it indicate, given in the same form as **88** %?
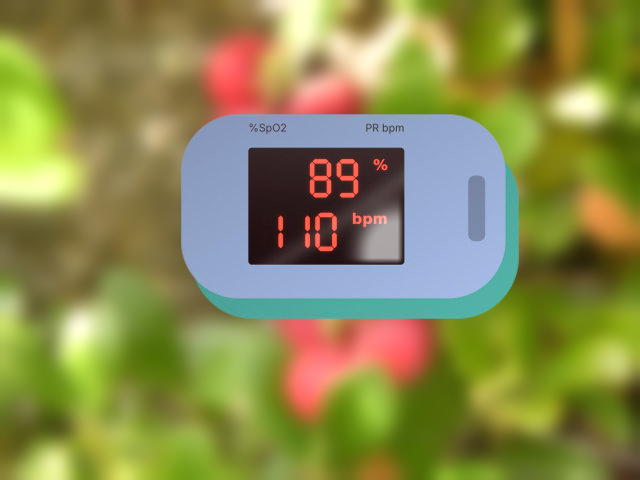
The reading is **89** %
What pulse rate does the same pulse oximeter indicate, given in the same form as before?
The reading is **110** bpm
